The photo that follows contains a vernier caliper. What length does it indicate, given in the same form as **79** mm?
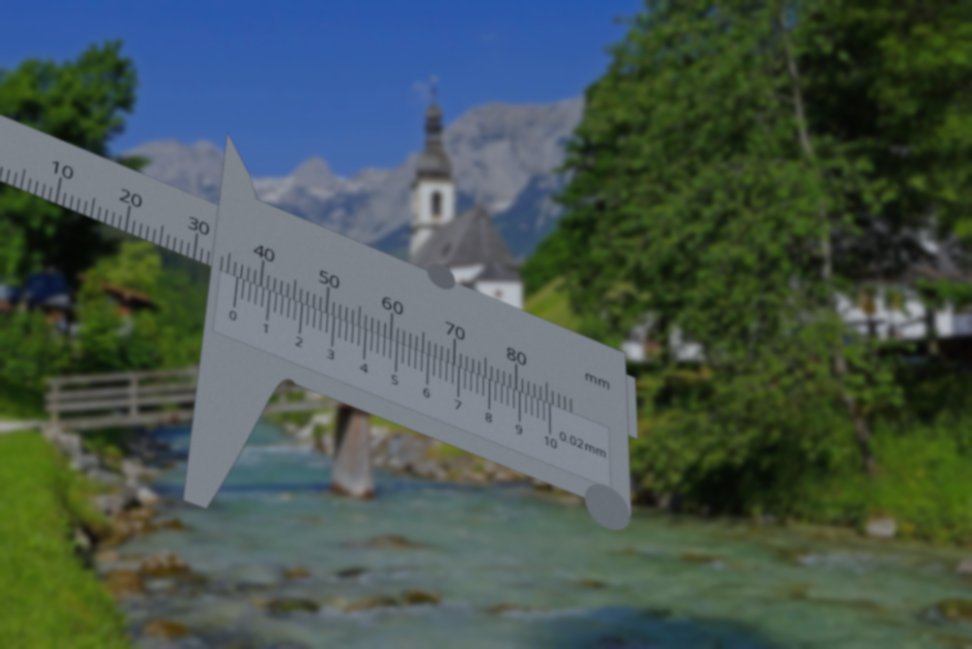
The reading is **36.5** mm
